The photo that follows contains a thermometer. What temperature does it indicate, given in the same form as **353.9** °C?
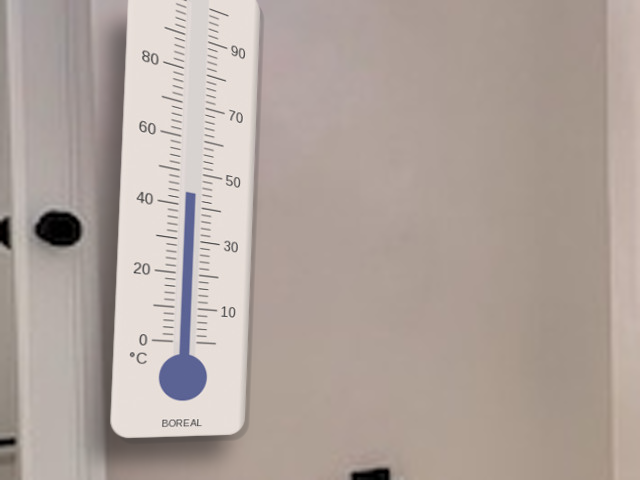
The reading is **44** °C
